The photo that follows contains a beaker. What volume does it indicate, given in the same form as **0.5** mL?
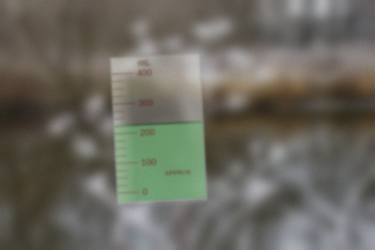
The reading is **225** mL
